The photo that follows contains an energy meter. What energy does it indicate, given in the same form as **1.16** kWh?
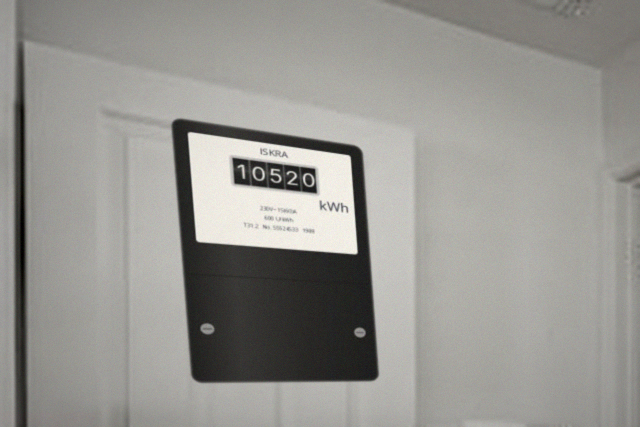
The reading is **10520** kWh
